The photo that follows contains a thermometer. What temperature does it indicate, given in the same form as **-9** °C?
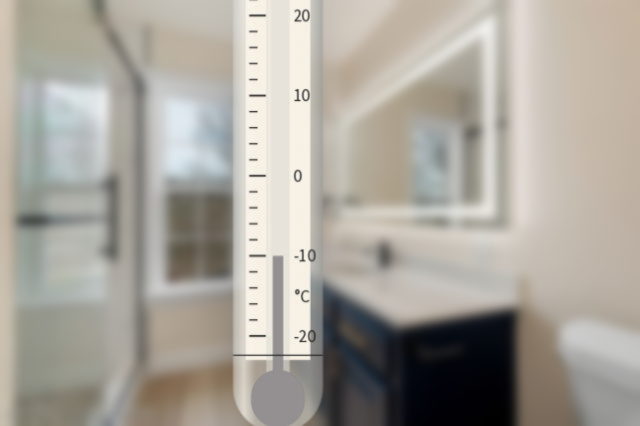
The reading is **-10** °C
